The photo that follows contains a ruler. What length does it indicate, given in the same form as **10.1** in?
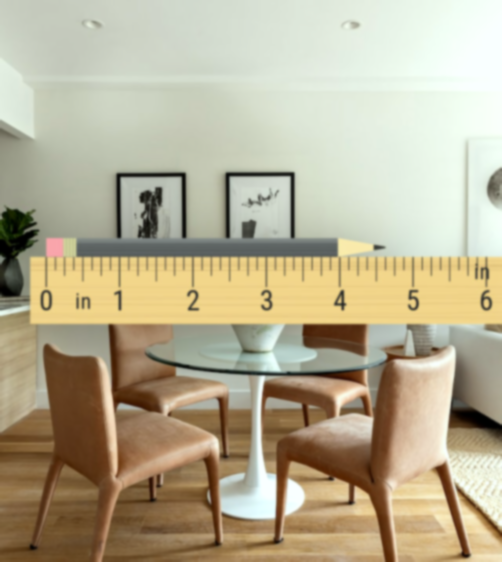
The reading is **4.625** in
